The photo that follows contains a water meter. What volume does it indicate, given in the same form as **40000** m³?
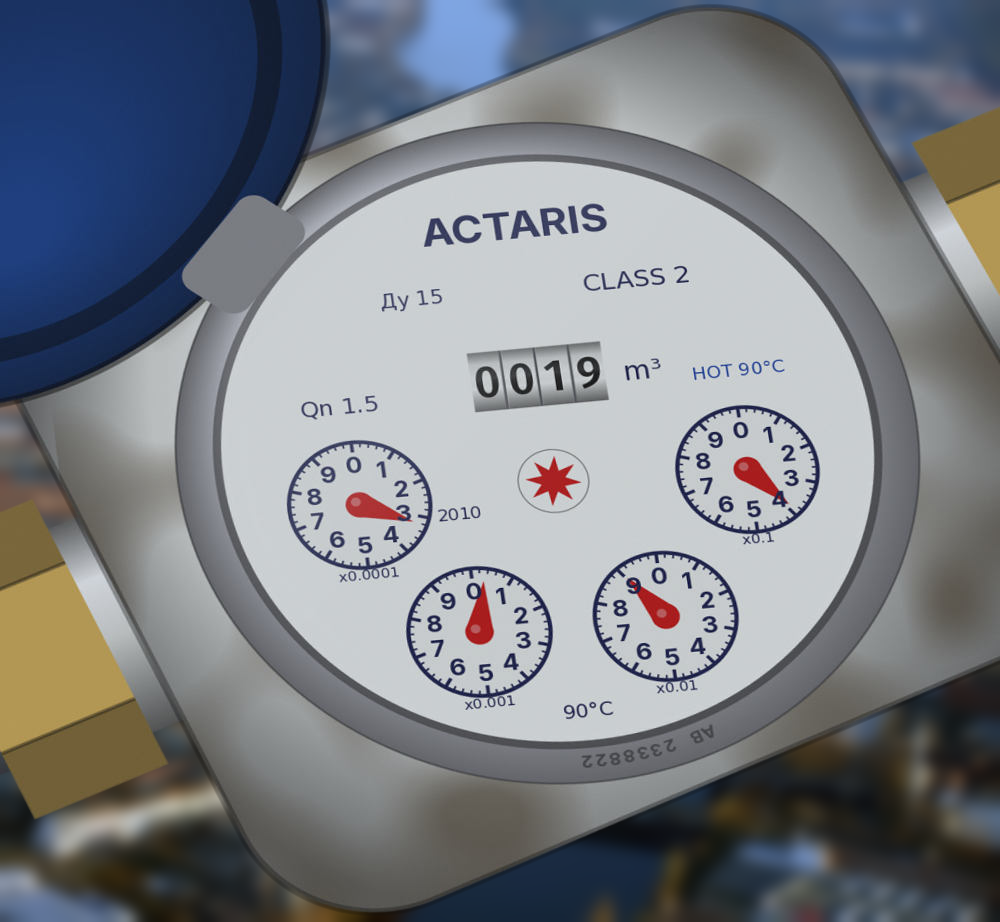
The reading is **19.3903** m³
